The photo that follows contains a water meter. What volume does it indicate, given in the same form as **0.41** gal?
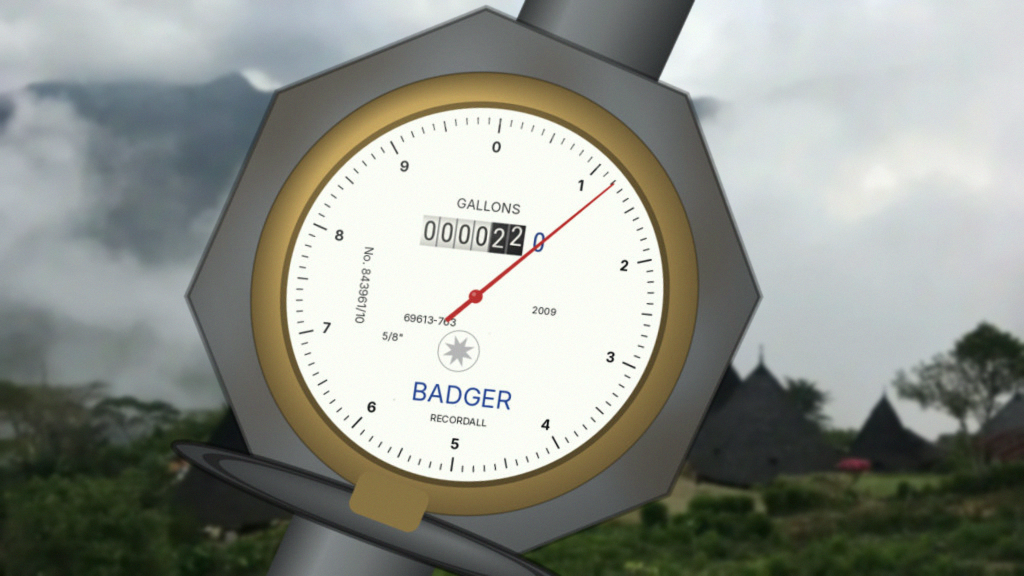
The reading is **221.2** gal
